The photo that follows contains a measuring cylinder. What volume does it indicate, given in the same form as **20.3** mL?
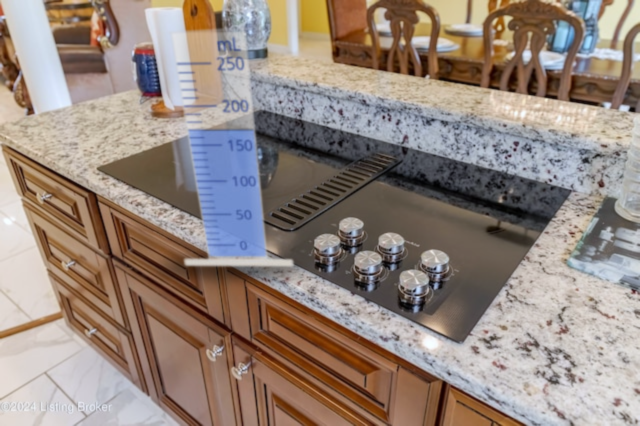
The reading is **170** mL
